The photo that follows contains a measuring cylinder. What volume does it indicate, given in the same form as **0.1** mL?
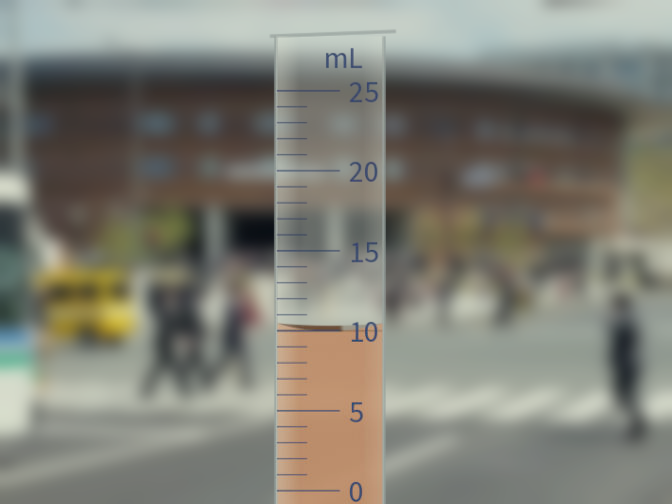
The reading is **10** mL
